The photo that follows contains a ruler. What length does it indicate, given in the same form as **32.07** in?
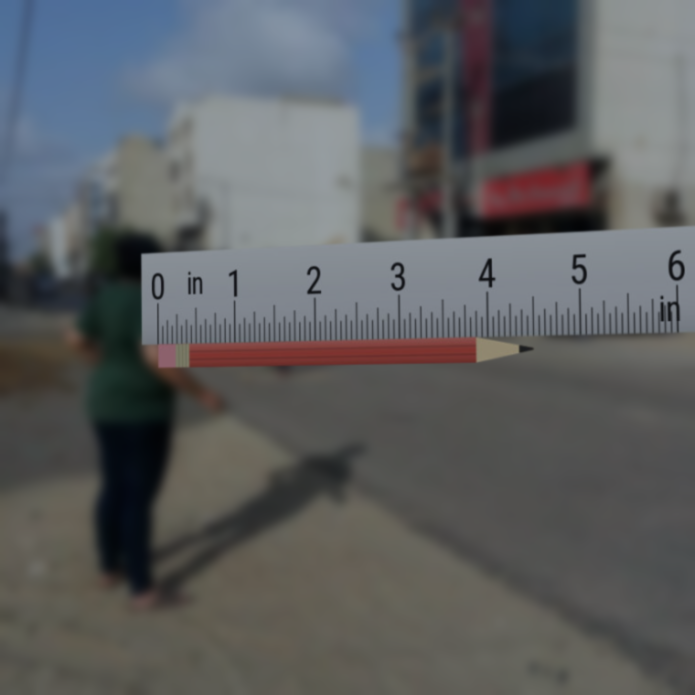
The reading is **4.5** in
